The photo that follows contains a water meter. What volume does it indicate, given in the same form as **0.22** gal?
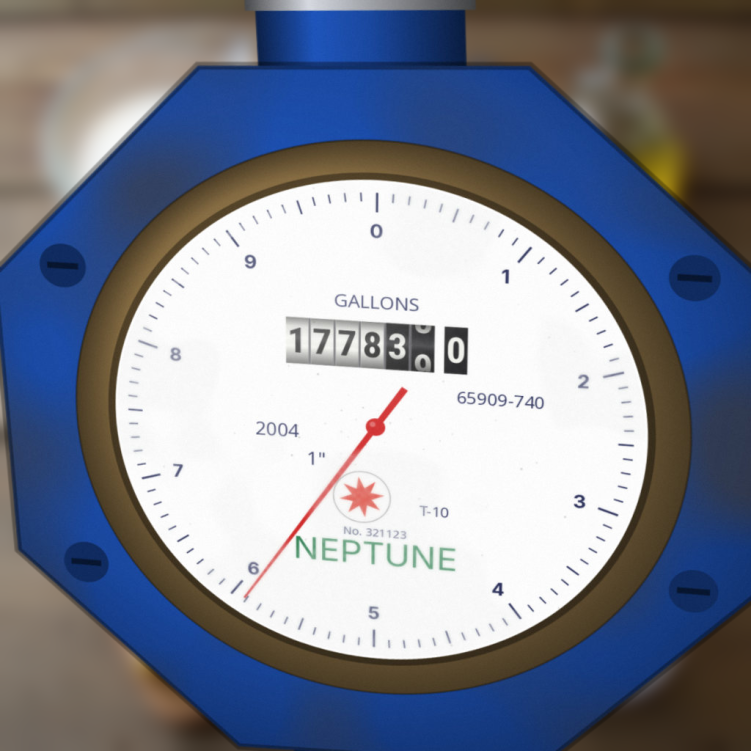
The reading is **1778385.9** gal
